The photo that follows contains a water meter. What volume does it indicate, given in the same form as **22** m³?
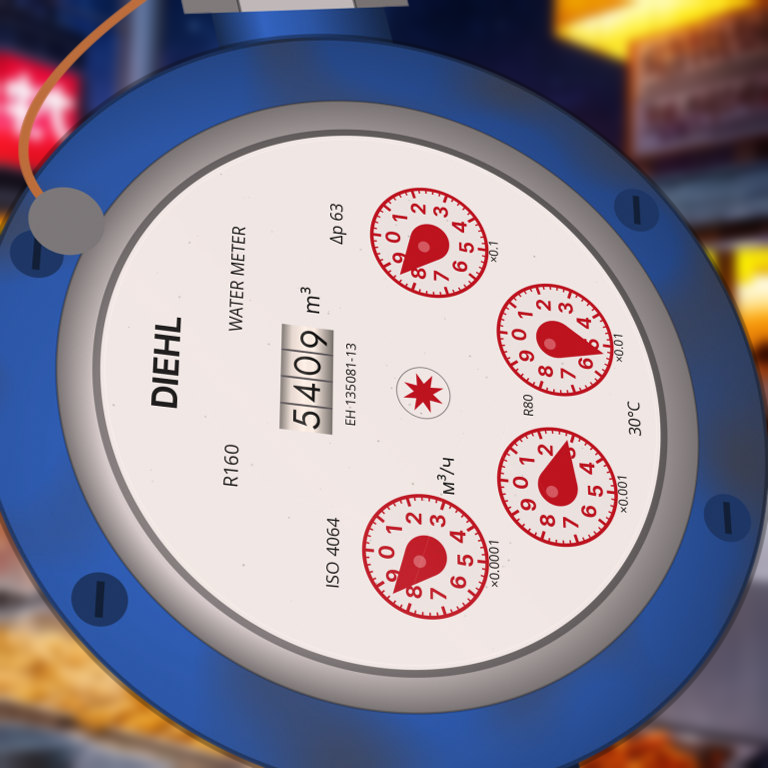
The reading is **5408.8528** m³
